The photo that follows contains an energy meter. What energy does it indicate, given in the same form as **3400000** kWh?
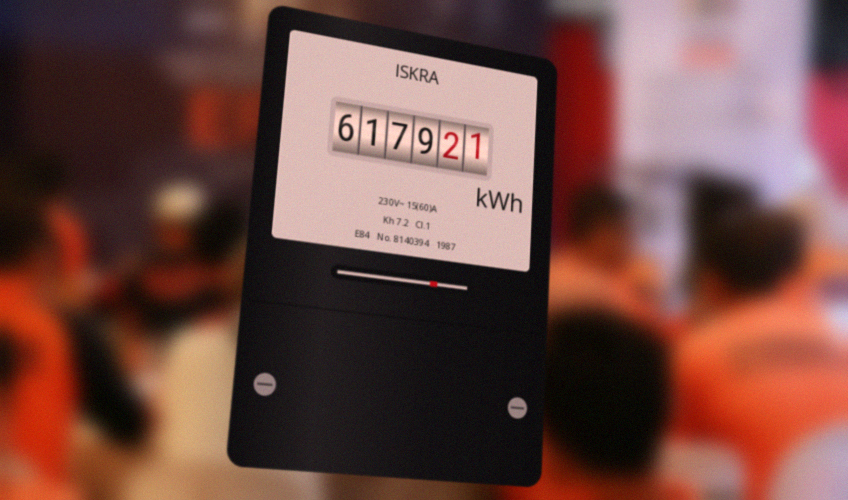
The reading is **6179.21** kWh
